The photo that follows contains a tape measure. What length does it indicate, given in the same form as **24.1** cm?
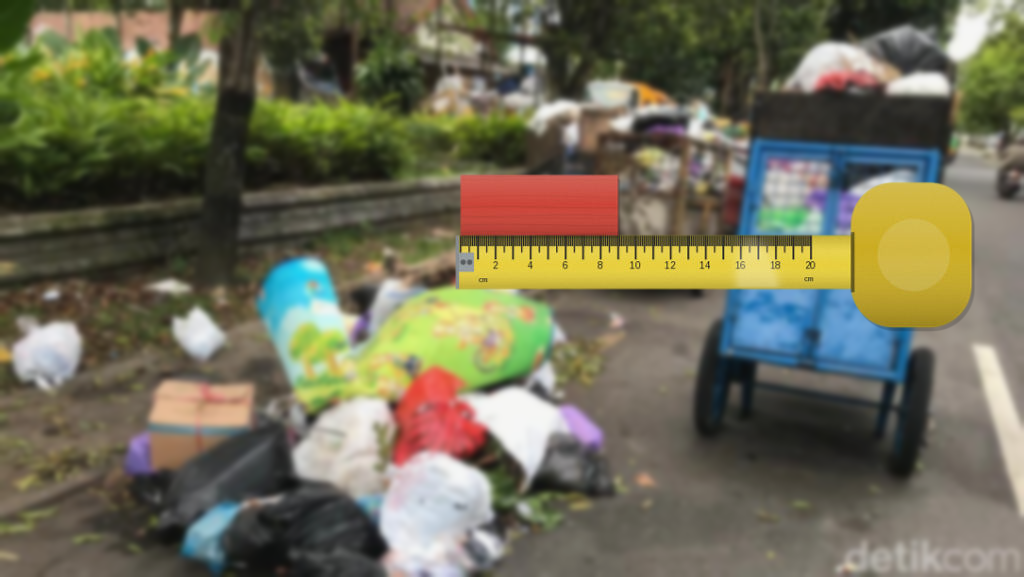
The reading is **9** cm
